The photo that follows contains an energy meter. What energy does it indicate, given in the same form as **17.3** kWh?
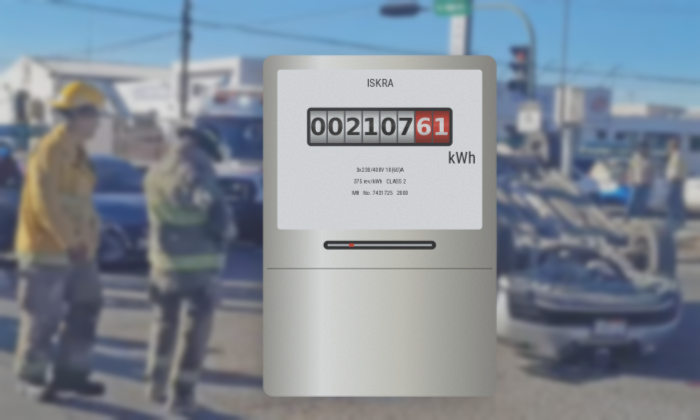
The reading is **2107.61** kWh
